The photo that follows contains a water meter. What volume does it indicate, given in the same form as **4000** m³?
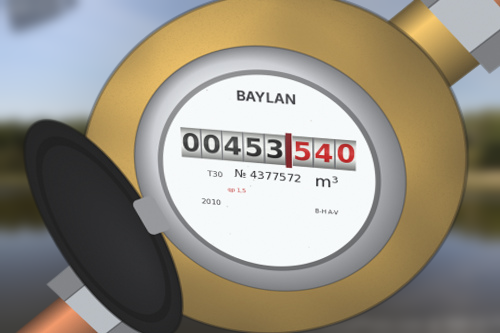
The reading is **453.540** m³
